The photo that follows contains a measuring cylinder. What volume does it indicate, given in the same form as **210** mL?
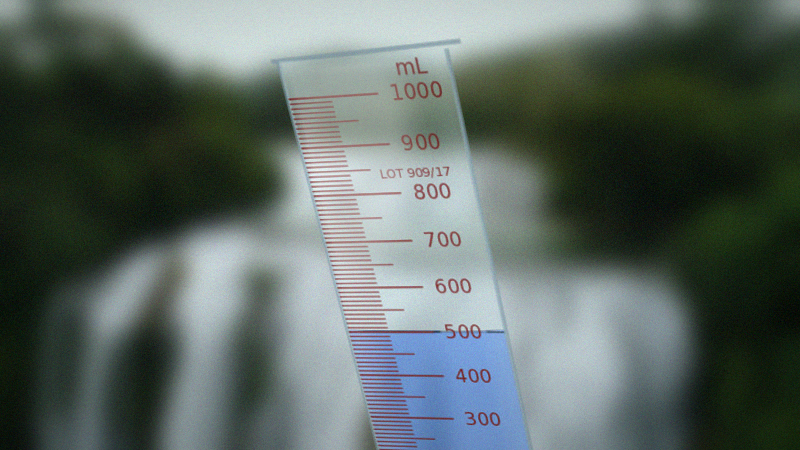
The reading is **500** mL
